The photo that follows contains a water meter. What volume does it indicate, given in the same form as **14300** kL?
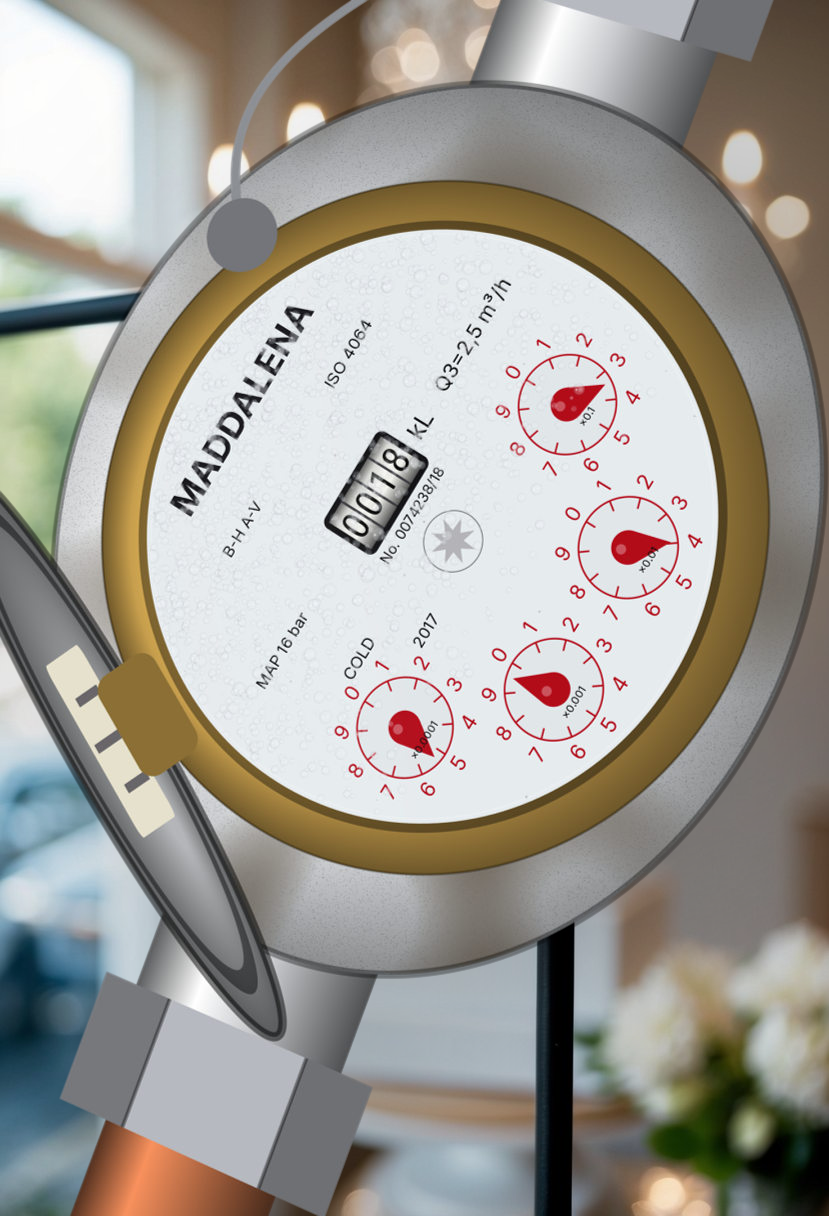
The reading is **18.3395** kL
